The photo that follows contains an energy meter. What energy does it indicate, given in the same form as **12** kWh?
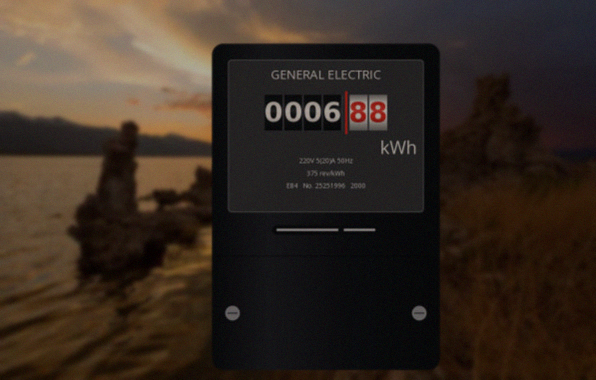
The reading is **6.88** kWh
